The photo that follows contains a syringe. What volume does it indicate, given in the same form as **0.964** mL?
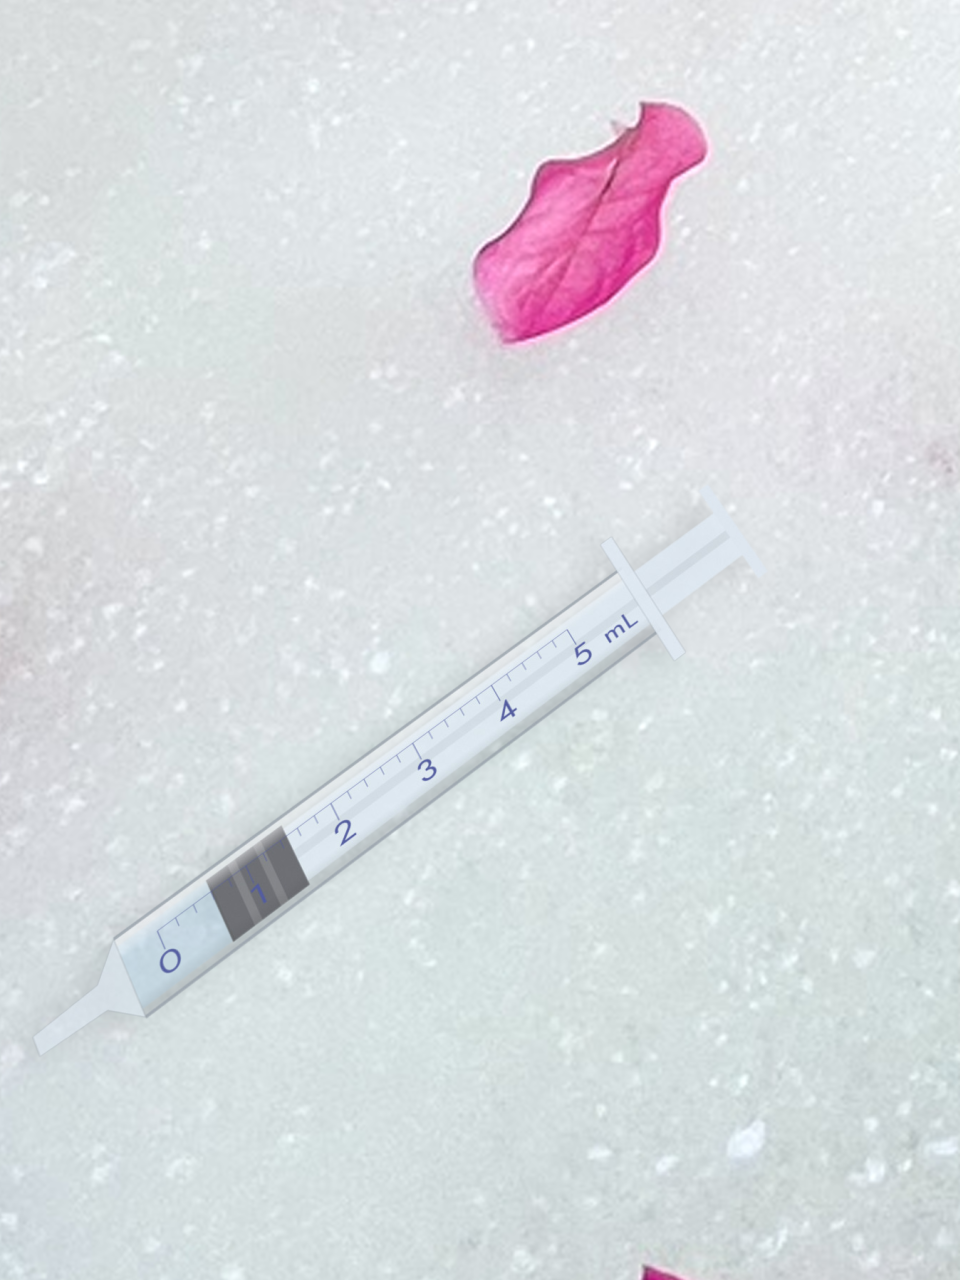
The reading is **0.6** mL
